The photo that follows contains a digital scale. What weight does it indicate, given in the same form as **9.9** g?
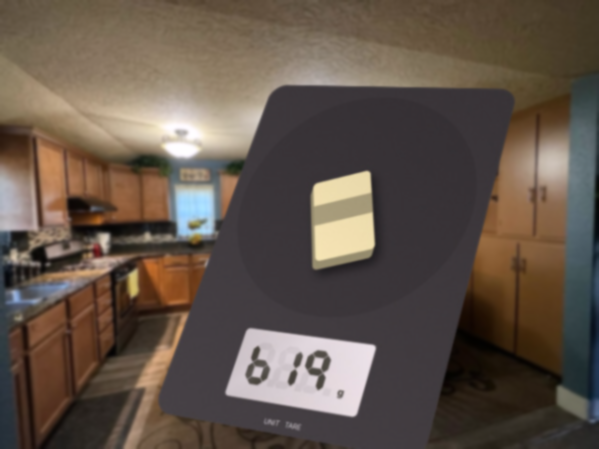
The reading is **619** g
